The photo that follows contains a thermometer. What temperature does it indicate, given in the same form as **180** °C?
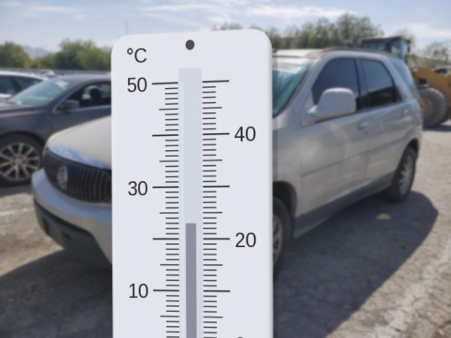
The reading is **23** °C
